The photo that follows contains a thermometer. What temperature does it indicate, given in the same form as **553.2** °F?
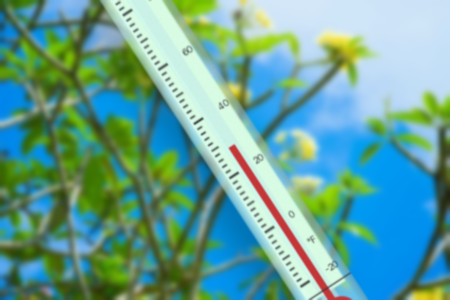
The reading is **28** °F
